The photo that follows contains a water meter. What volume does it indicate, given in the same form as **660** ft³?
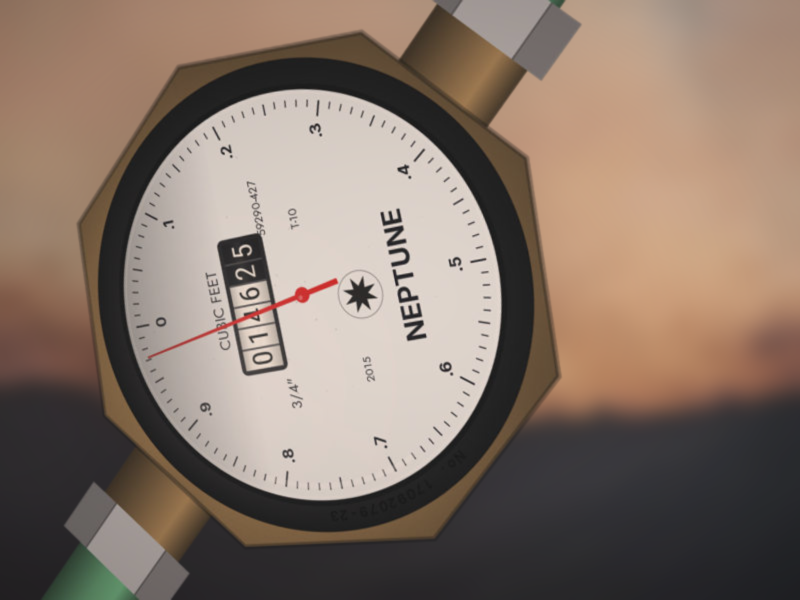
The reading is **14624.97** ft³
